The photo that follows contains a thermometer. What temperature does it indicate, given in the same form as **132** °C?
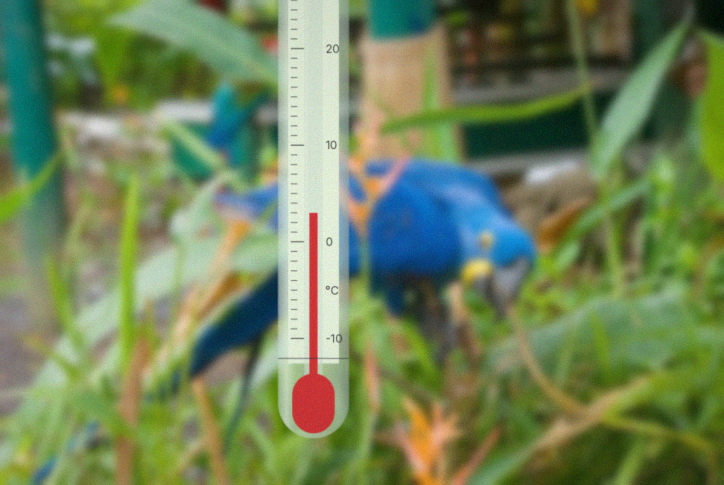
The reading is **3** °C
